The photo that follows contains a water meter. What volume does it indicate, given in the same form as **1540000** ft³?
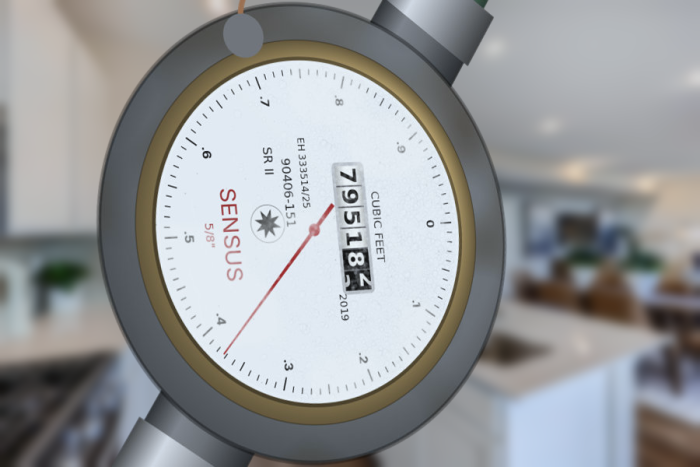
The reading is **795182.37** ft³
